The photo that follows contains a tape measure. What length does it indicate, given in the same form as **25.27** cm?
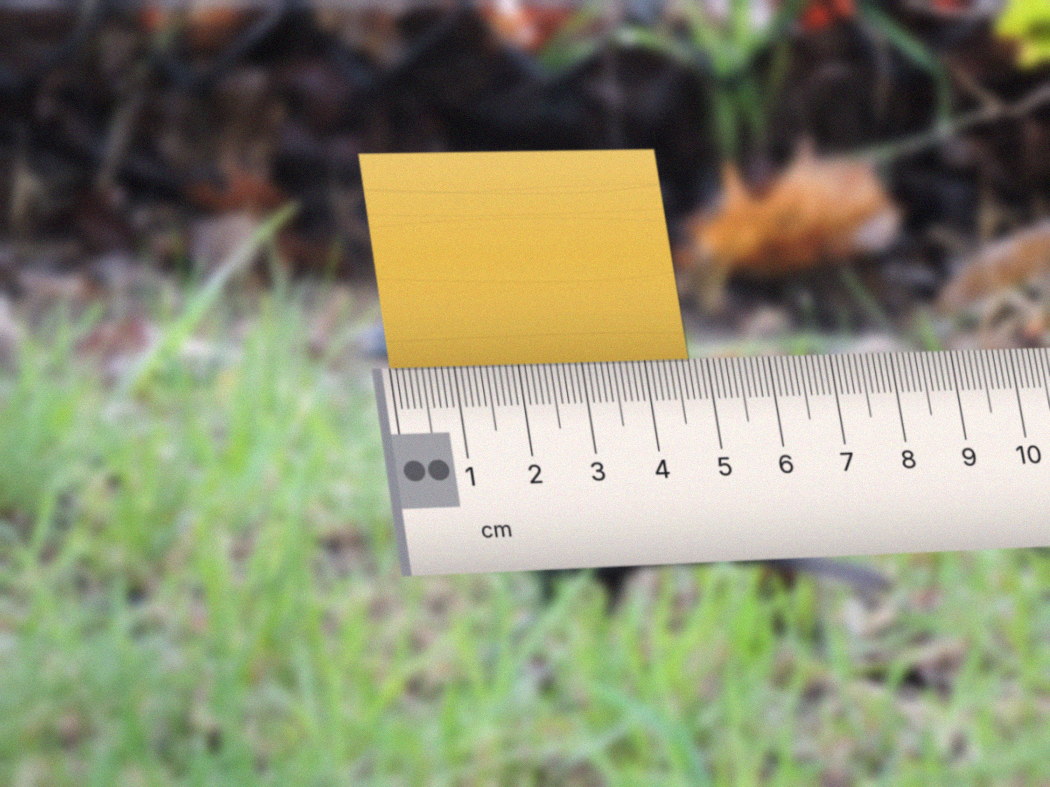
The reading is **4.7** cm
